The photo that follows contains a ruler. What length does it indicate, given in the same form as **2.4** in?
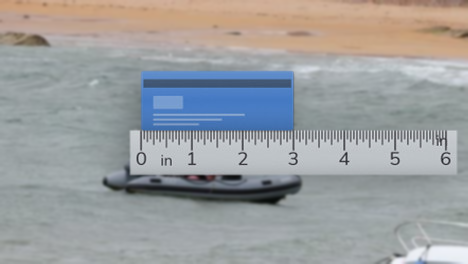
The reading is **3** in
